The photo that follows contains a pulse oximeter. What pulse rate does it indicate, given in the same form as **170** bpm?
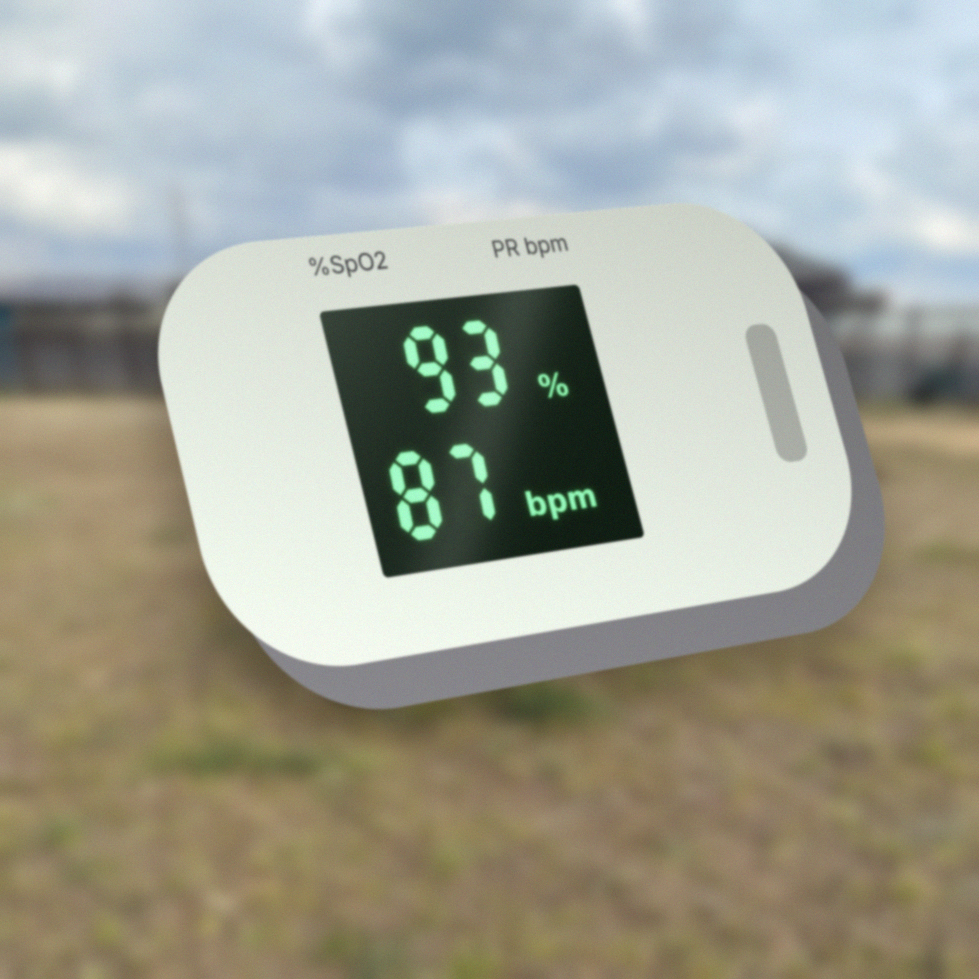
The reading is **87** bpm
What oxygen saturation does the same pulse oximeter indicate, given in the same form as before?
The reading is **93** %
